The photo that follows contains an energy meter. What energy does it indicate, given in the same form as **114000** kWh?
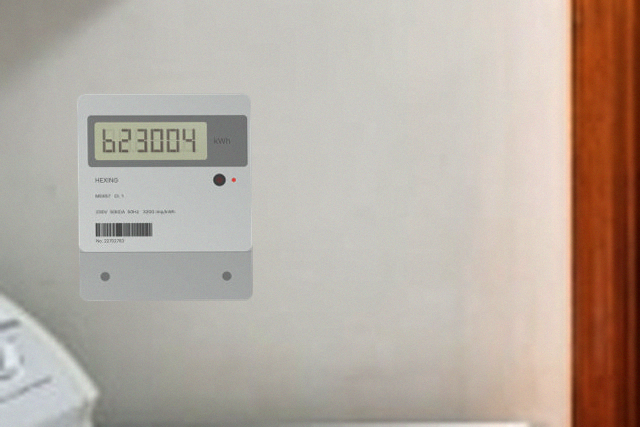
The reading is **623004** kWh
